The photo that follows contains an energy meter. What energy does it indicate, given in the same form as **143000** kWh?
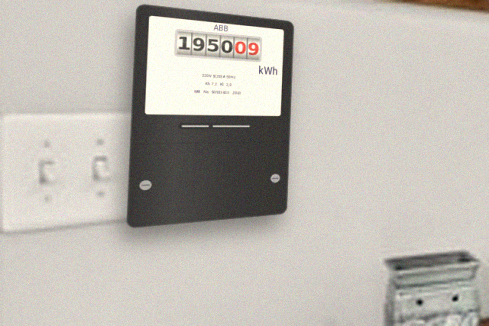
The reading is **1950.09** kWh
